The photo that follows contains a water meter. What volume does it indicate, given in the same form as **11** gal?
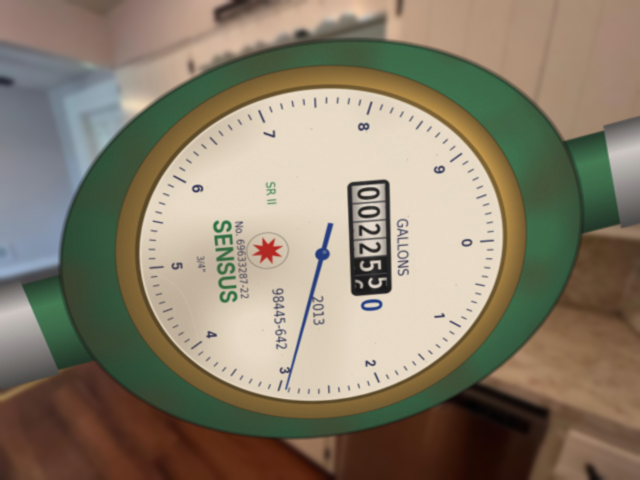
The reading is **22552.9** gal
